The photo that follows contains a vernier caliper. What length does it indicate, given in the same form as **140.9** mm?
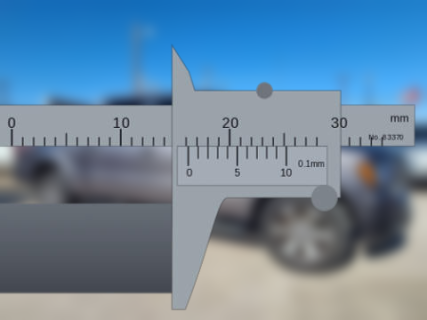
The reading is **16.2** mm
